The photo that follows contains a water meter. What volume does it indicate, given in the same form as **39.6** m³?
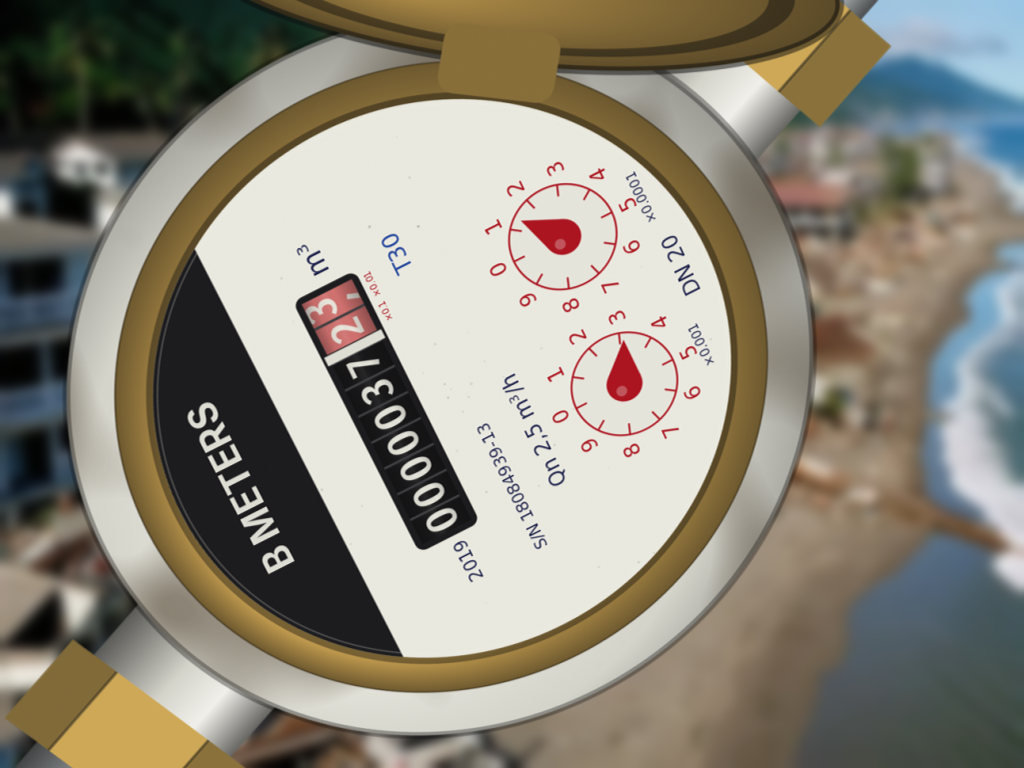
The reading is **37.2331** m³
